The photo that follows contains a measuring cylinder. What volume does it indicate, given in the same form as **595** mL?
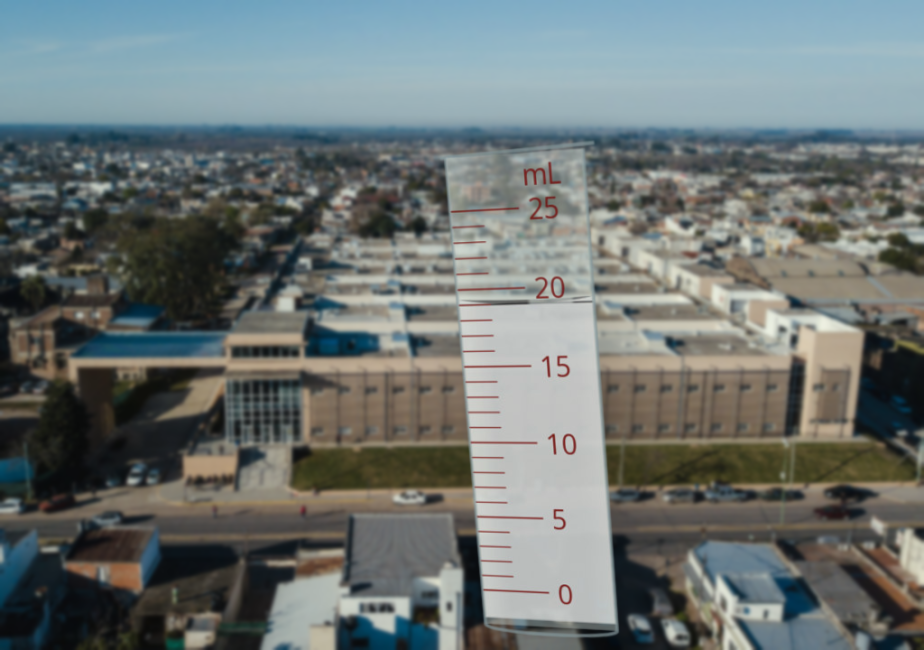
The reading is **19** mL
